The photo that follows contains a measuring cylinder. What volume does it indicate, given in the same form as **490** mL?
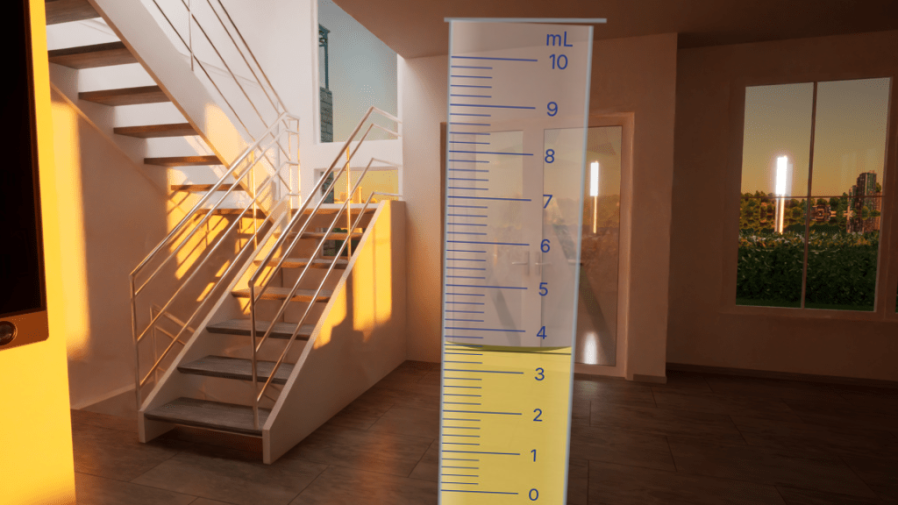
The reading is **3.5** mL
